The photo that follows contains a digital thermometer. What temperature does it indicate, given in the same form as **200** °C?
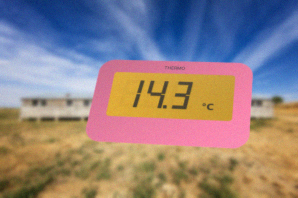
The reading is **14.3** °C
